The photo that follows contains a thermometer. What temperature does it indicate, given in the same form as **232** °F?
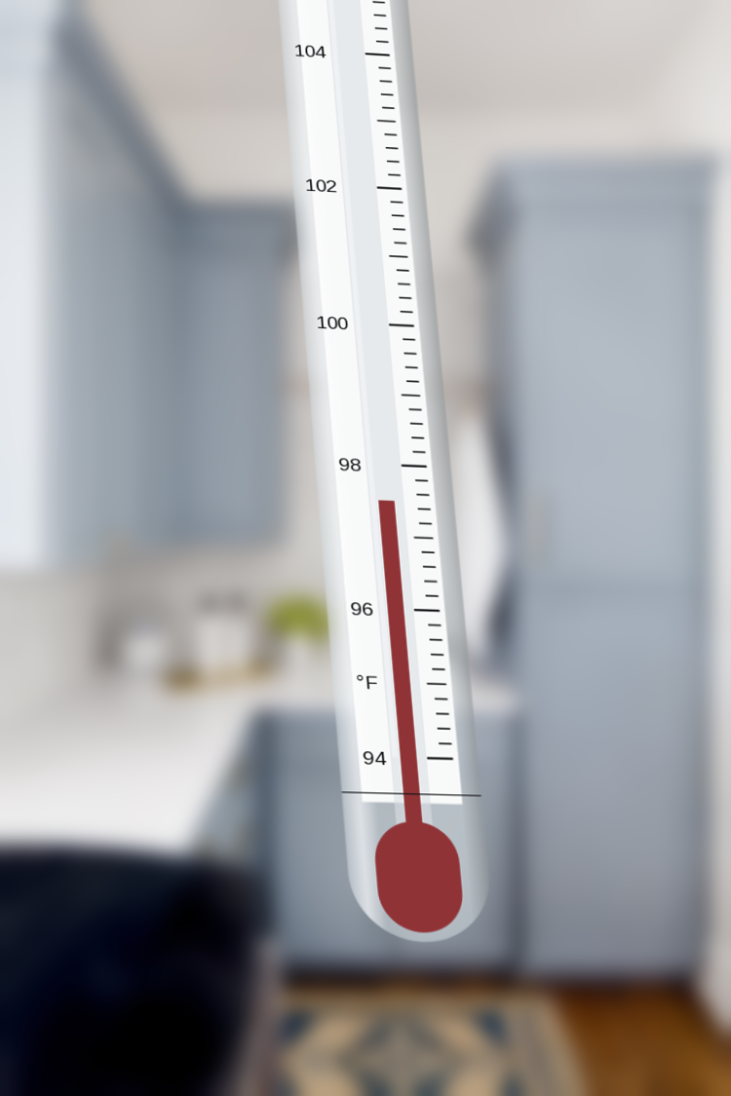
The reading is **97.5** °F
